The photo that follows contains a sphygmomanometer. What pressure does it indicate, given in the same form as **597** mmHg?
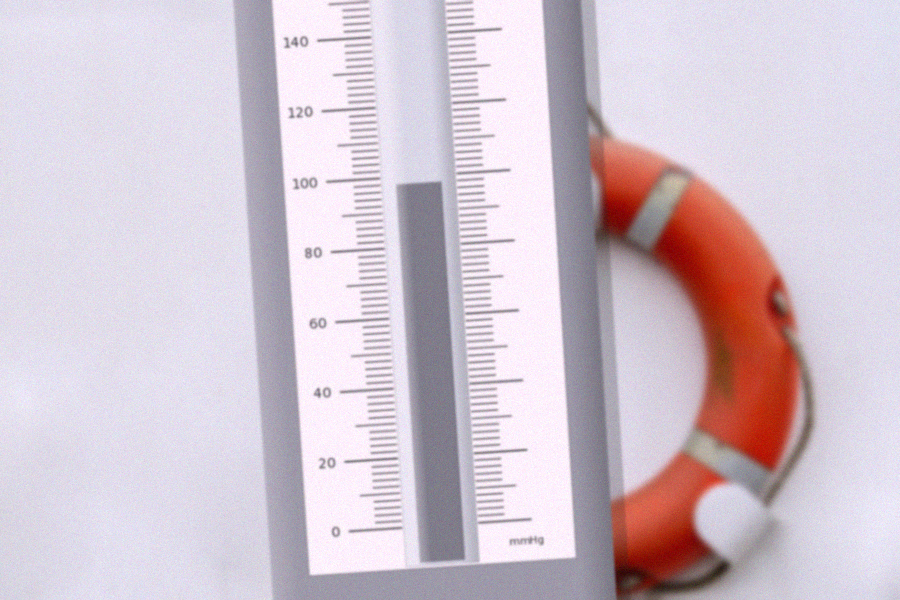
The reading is **98** mmHg
